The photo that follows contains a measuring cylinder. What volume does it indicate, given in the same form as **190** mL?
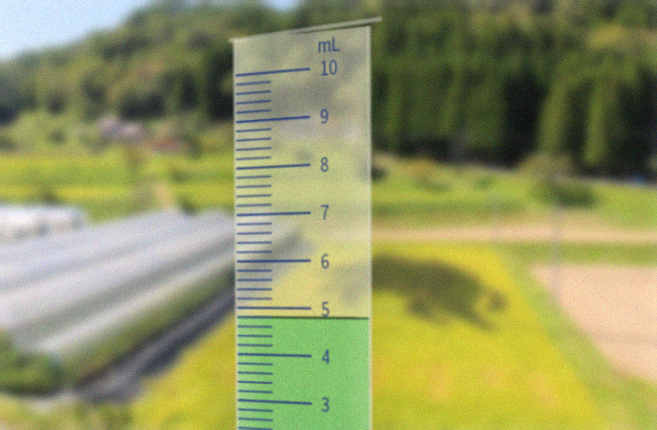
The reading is **4.8** mL
